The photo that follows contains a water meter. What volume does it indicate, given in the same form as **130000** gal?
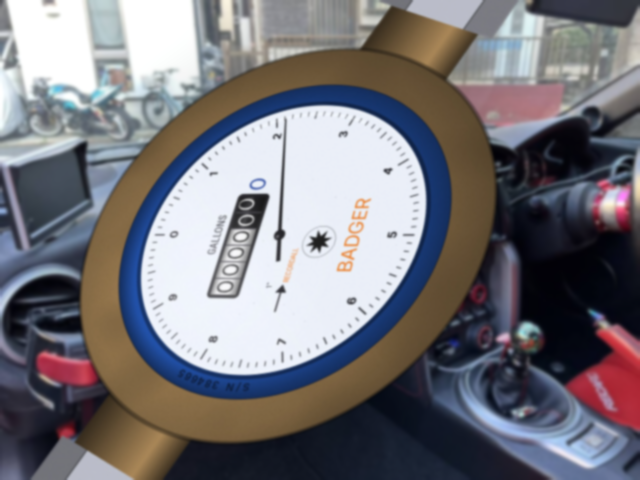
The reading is **2.1** gal
